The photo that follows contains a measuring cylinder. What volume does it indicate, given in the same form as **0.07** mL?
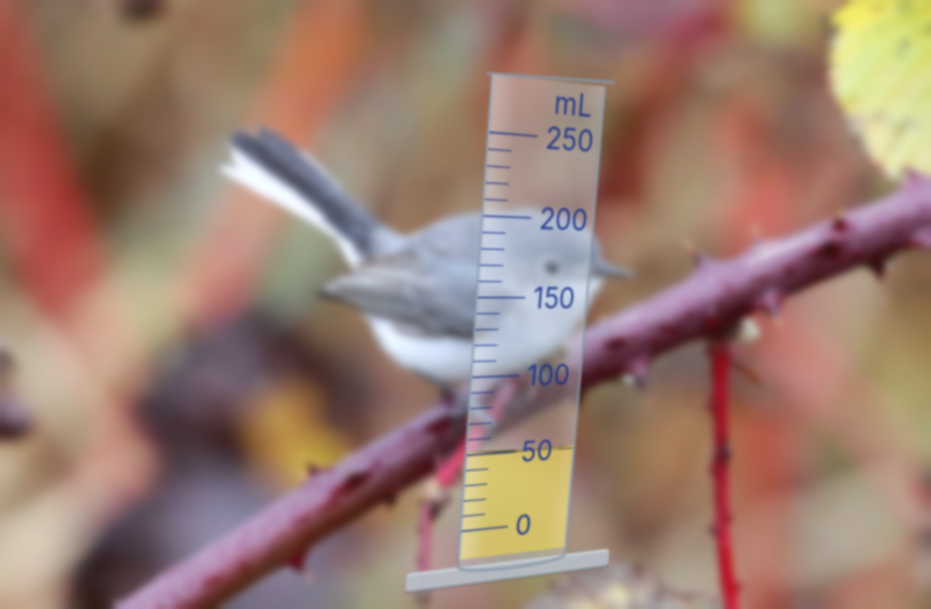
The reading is **50** mL
